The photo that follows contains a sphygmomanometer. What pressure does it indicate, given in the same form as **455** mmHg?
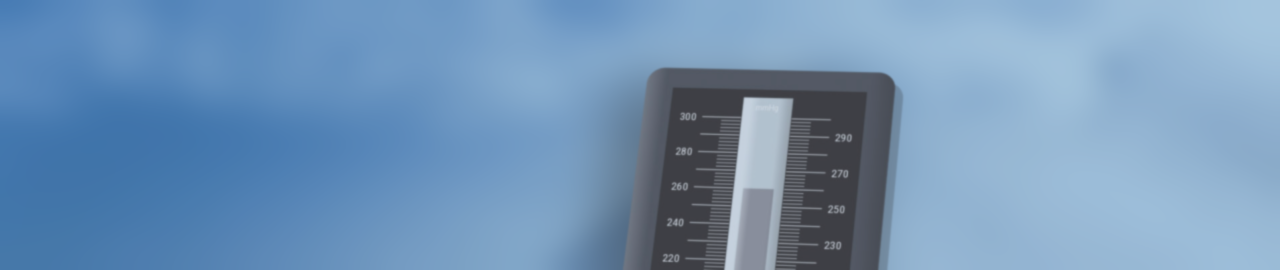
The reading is **260** mmHg
